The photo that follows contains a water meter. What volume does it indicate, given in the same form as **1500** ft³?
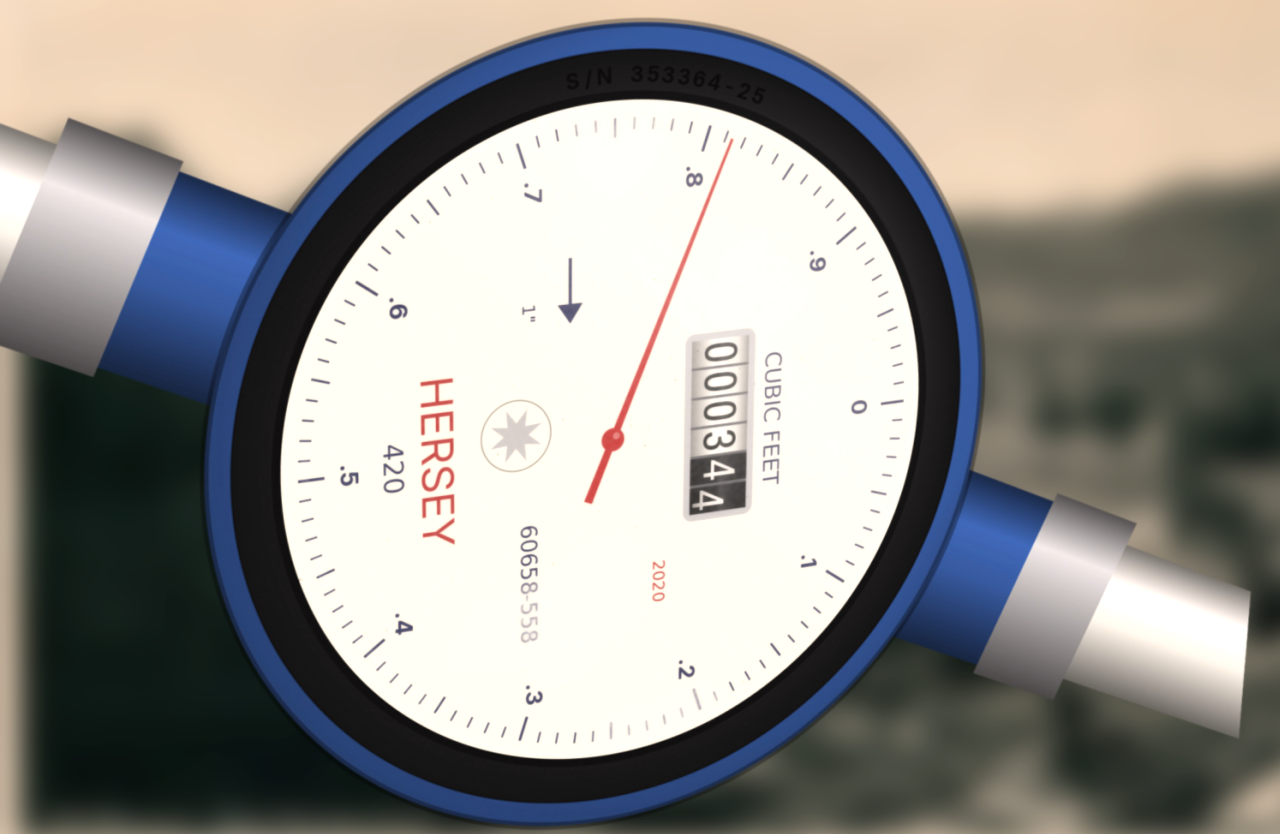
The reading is **343.81** ft³
